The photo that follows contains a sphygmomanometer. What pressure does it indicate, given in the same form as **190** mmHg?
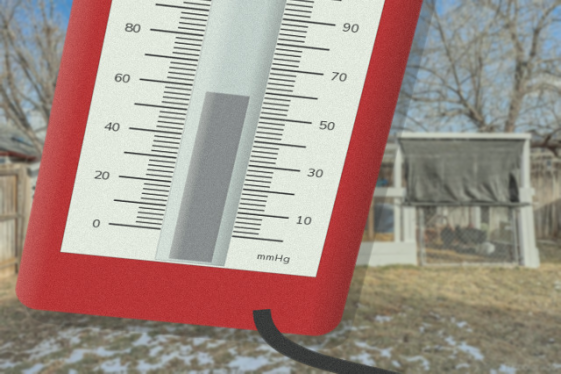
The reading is **58** mmHg
